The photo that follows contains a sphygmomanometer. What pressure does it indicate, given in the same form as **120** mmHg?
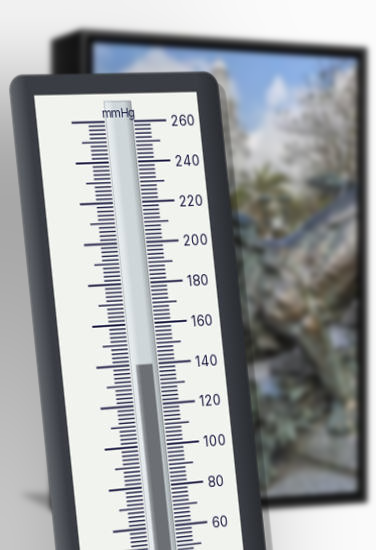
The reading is **140** mmHg
